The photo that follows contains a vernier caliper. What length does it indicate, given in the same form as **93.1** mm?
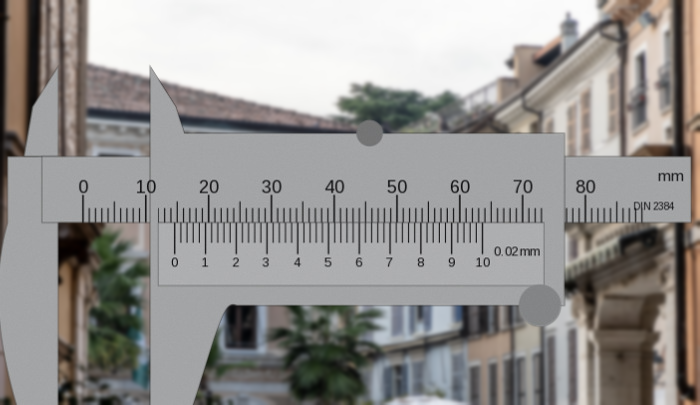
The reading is **14.6** mm
